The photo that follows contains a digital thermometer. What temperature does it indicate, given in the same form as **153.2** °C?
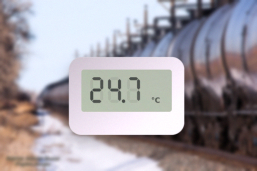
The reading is **24.7** °C
